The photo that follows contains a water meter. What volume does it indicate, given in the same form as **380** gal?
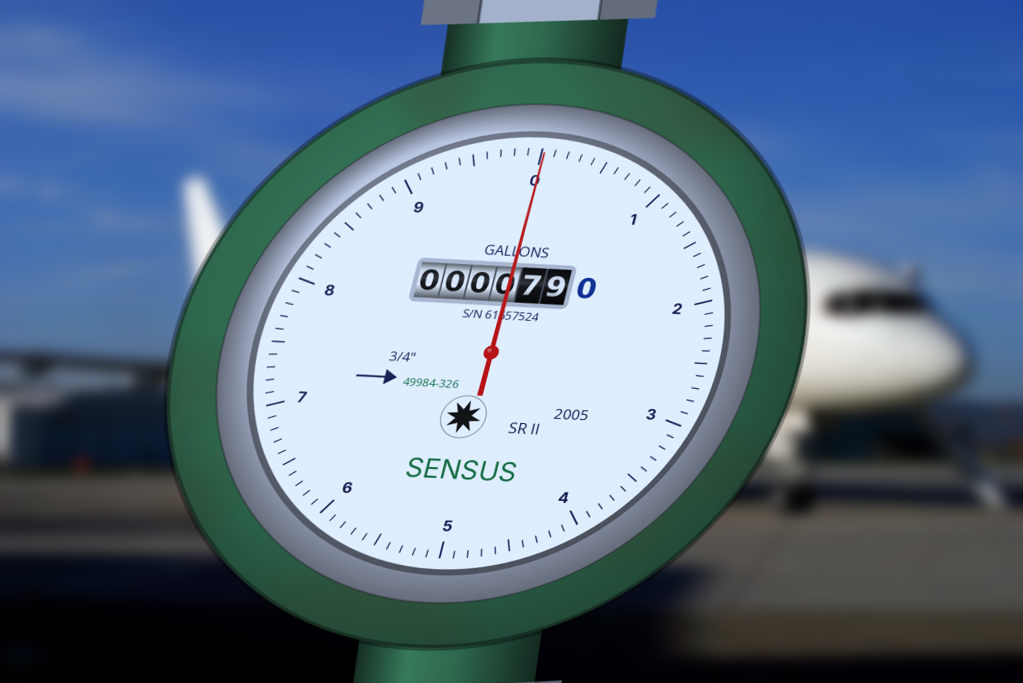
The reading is **790.0** gal
